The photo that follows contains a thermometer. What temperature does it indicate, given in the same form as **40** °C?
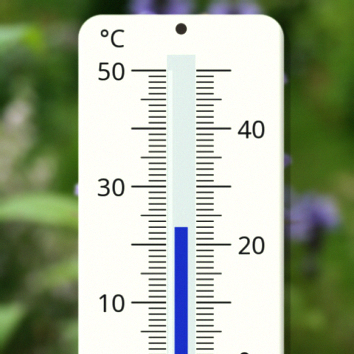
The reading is **23** °C
